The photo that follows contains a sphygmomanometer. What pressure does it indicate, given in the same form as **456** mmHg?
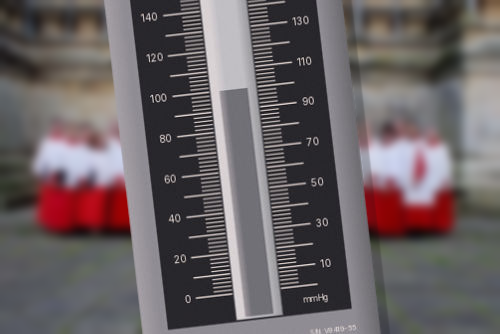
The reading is **100** mmHg
